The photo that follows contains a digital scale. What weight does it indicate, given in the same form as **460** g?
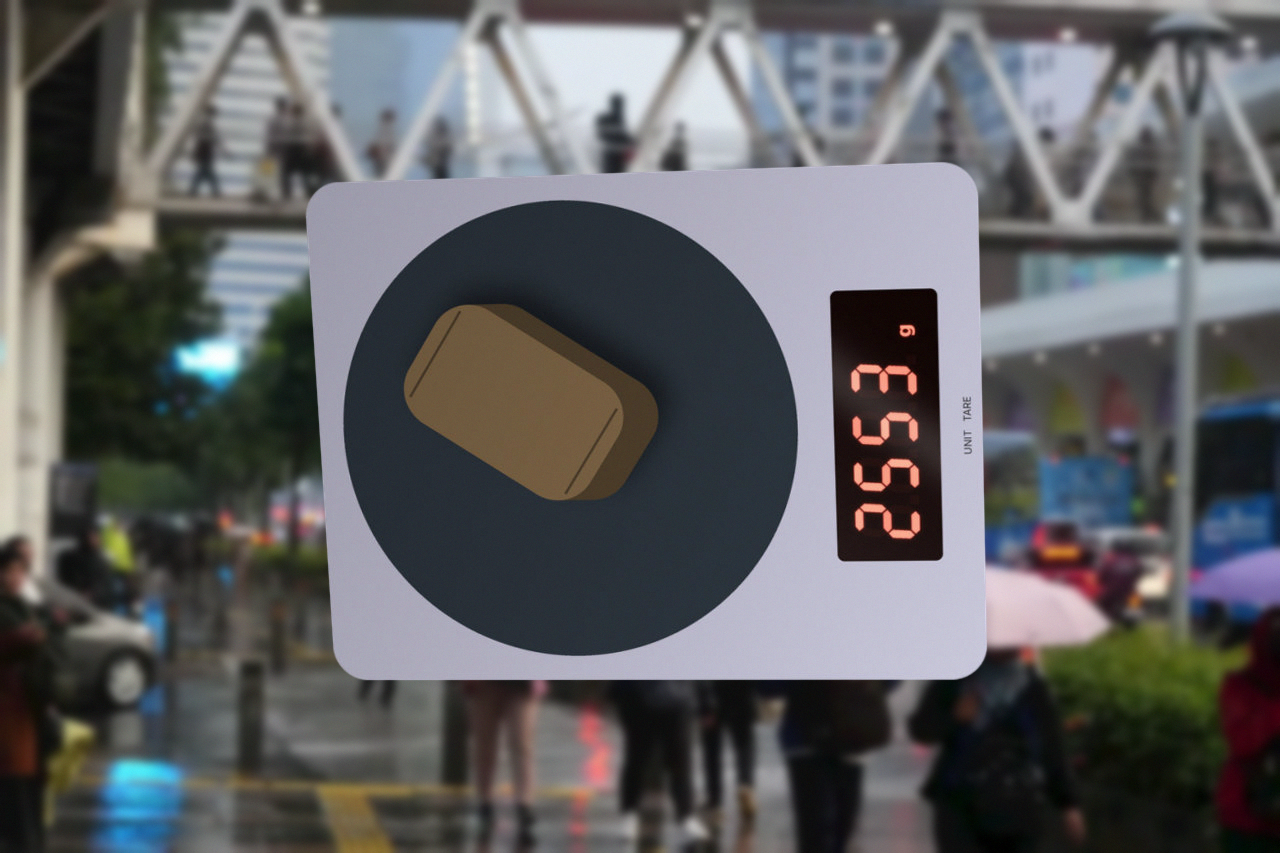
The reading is **2553** g
